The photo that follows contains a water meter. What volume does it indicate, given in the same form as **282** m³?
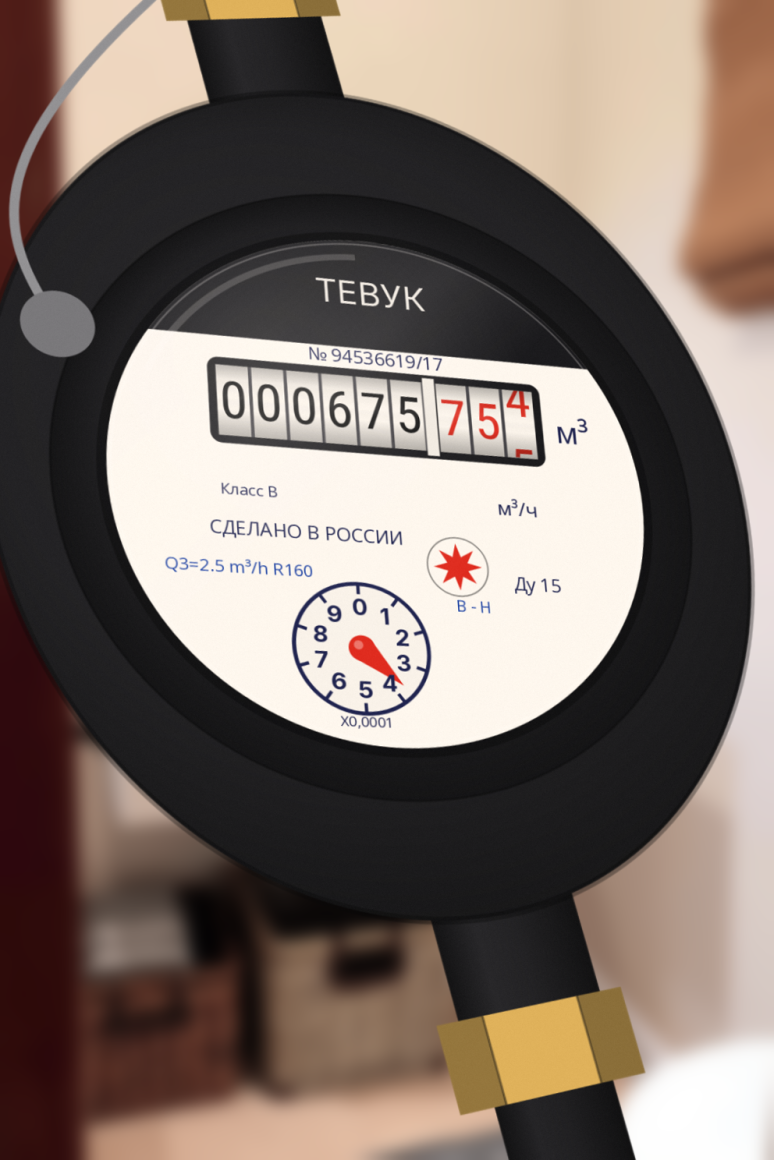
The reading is **675.7543** m³
